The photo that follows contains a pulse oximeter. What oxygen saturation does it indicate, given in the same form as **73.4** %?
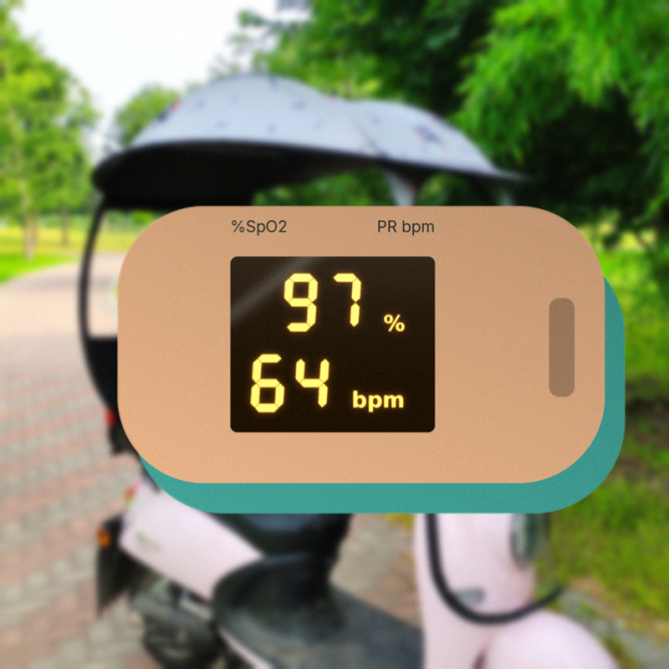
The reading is **97** %
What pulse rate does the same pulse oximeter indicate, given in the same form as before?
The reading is **64** bpm
